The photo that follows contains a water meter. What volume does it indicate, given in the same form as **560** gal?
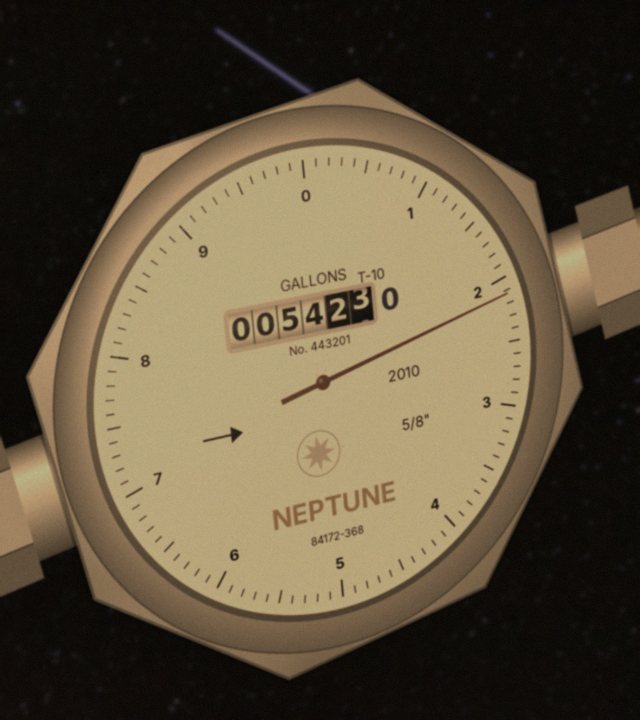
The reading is **54232.1** gal
